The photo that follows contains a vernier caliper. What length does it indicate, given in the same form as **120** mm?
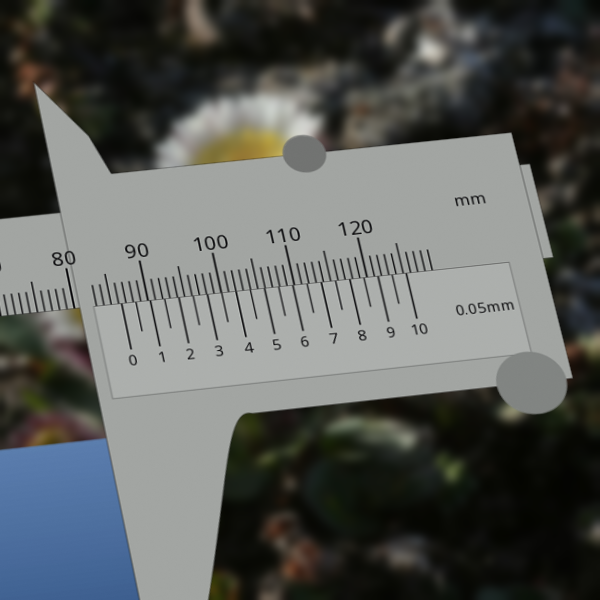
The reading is **86.4** mm
